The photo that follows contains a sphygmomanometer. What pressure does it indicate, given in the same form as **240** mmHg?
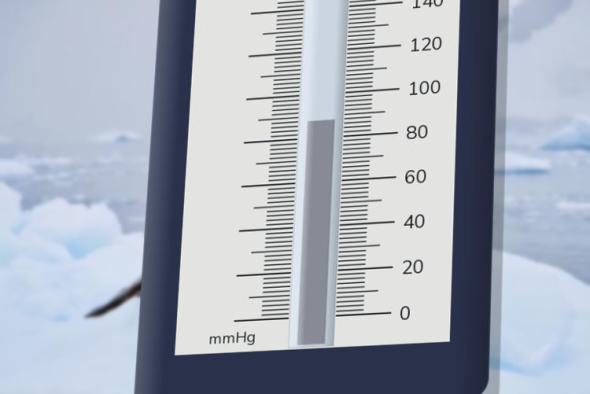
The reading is **88** mmHg
